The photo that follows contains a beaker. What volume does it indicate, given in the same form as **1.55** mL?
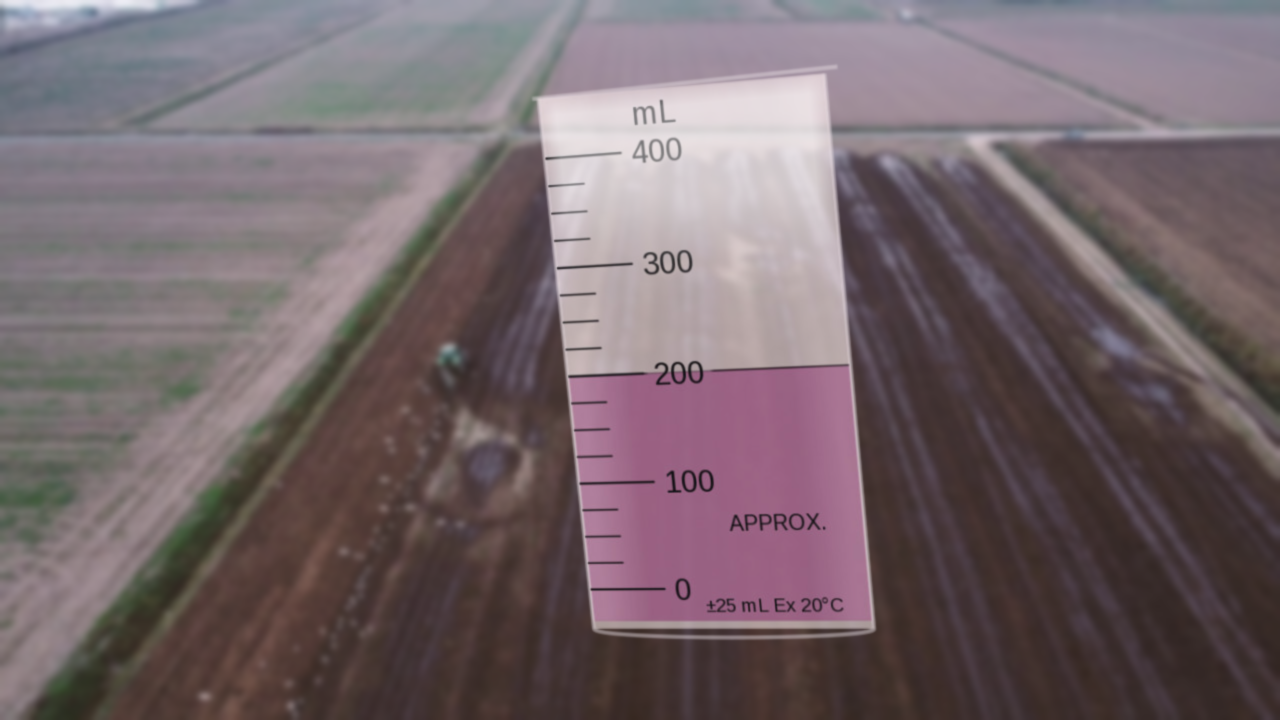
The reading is **200** mL
